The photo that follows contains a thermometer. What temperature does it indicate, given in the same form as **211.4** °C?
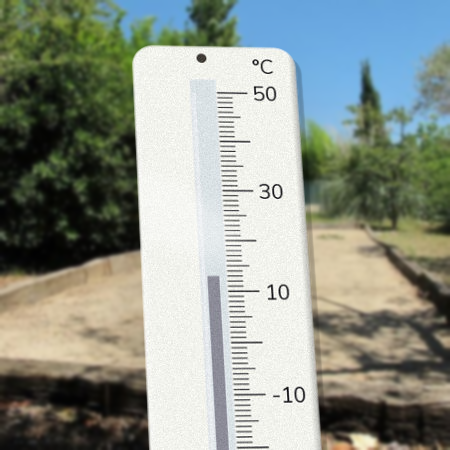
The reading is **13** °C
